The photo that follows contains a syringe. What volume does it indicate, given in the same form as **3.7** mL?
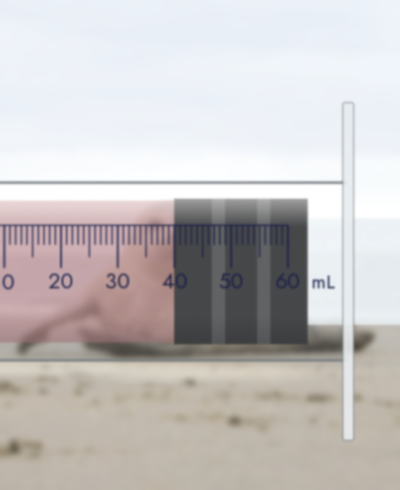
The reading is **40** mL
